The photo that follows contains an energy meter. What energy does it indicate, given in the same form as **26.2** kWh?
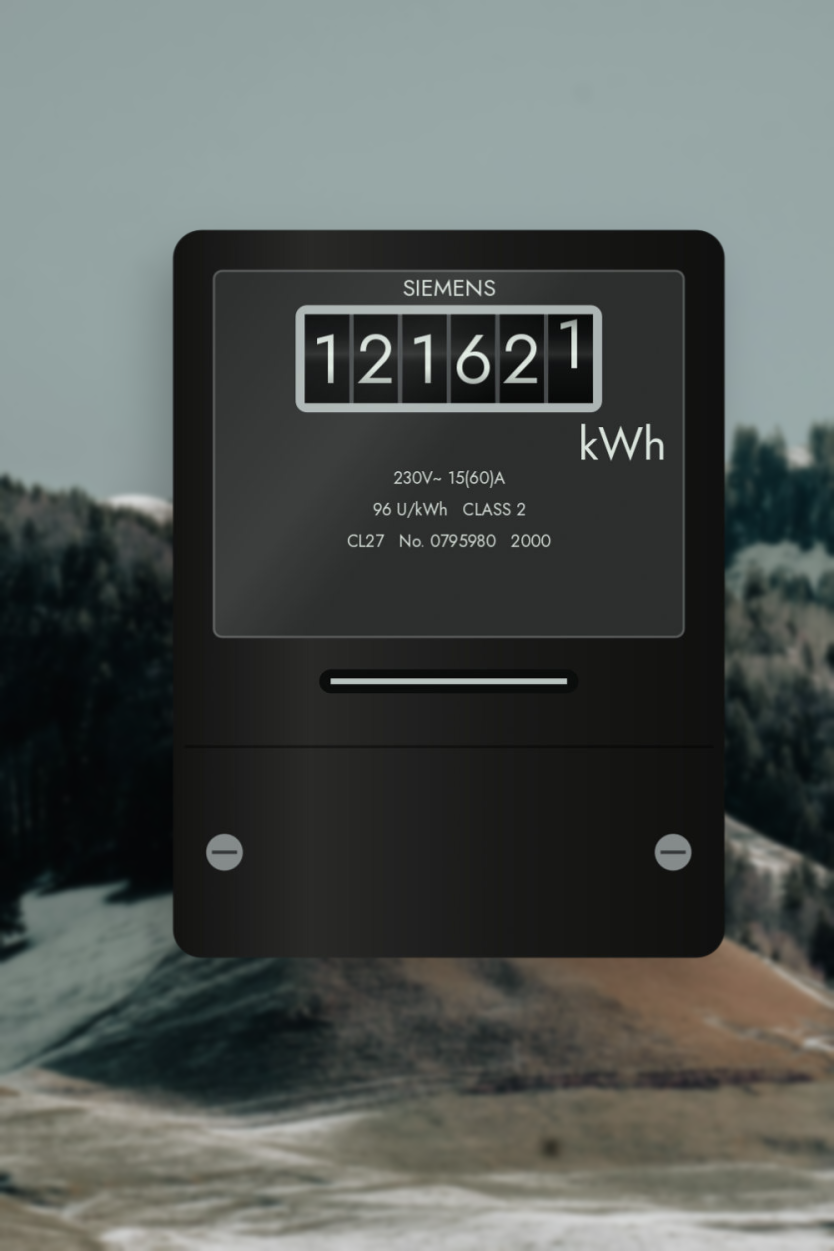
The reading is **121621** kWh
